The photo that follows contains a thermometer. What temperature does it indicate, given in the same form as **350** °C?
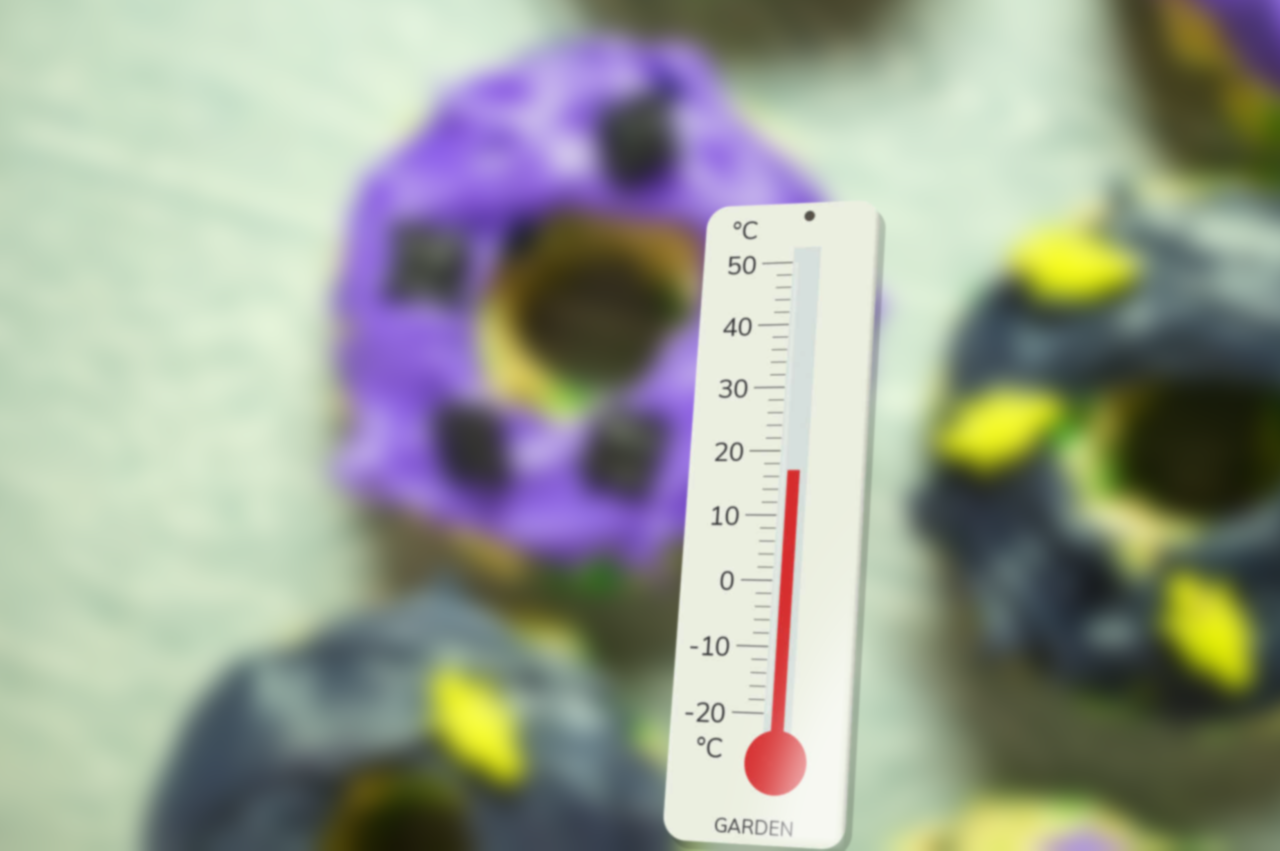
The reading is **17** °C
